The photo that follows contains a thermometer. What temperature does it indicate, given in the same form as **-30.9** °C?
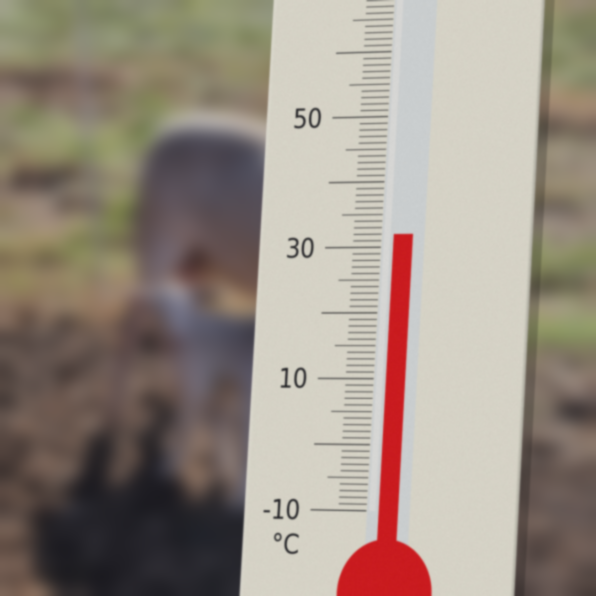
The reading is **32** °C
